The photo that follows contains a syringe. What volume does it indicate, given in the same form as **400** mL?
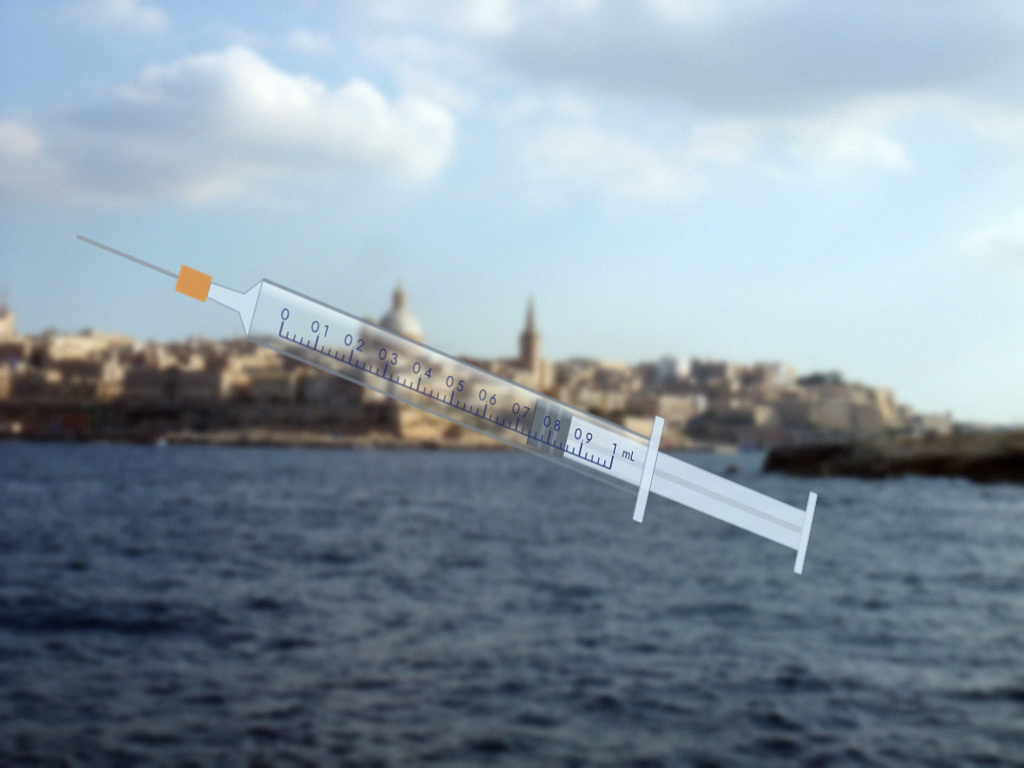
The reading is **0.74** mL
